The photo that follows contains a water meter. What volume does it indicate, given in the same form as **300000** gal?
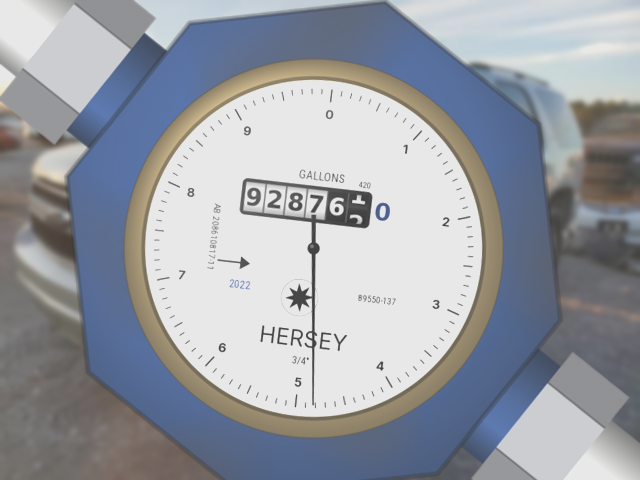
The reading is **9287614.8** gal
